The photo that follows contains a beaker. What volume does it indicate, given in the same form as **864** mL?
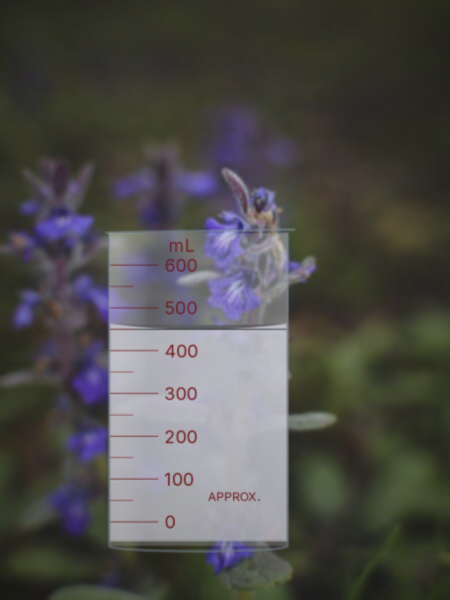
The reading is **450** mL
